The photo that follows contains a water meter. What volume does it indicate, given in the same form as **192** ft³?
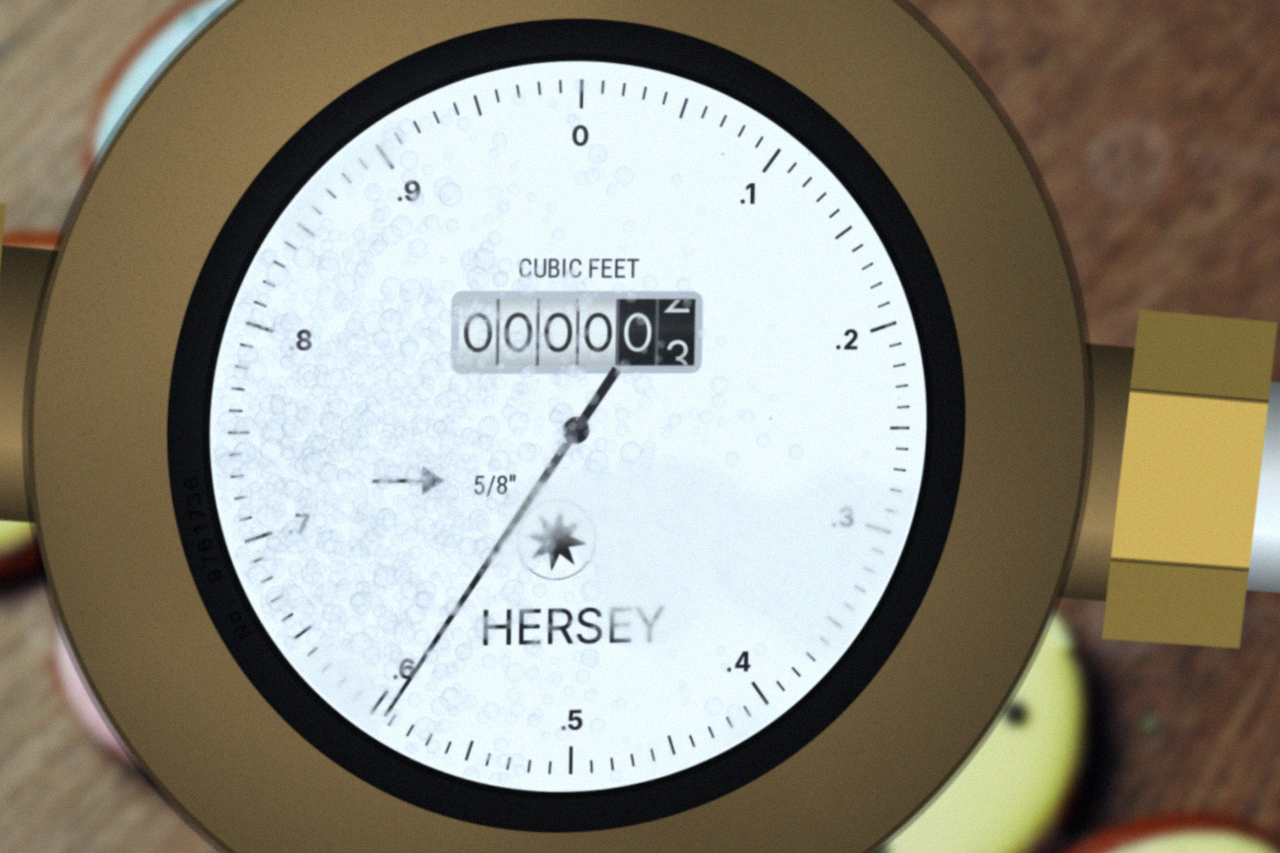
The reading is **2.59** ft³
